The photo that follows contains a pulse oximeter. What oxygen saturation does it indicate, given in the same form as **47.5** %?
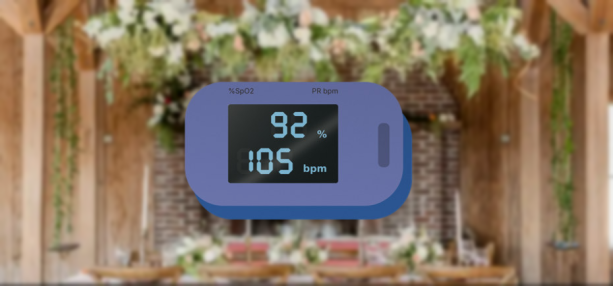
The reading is **92** %
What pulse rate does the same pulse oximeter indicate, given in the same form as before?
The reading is **105** bpm
